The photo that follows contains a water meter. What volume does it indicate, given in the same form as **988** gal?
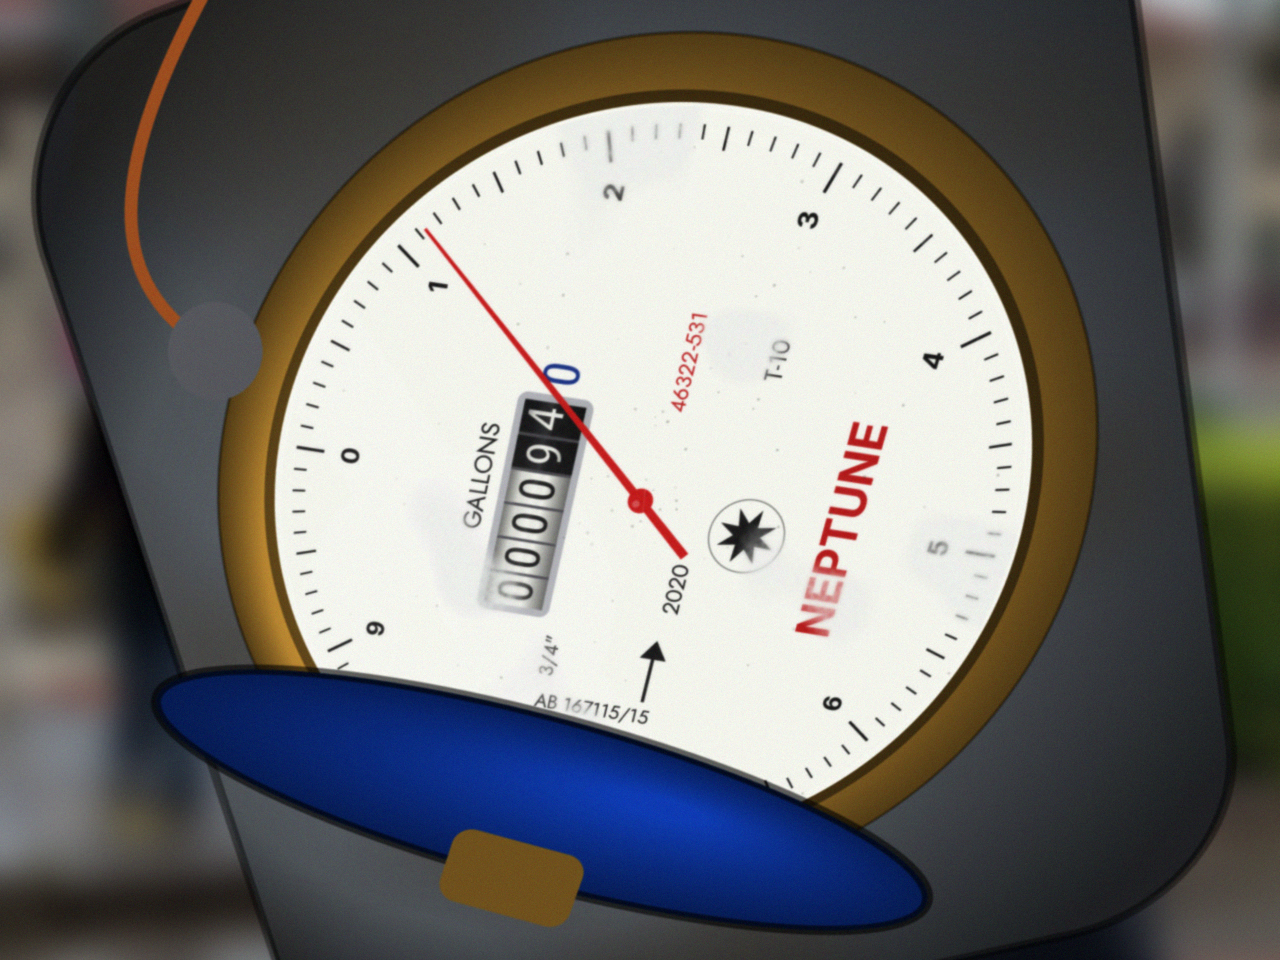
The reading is **941.1** gal
